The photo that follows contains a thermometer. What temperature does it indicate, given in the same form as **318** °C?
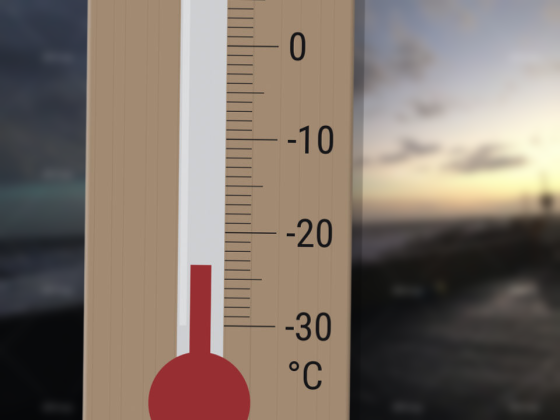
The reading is **-23.5** °C
